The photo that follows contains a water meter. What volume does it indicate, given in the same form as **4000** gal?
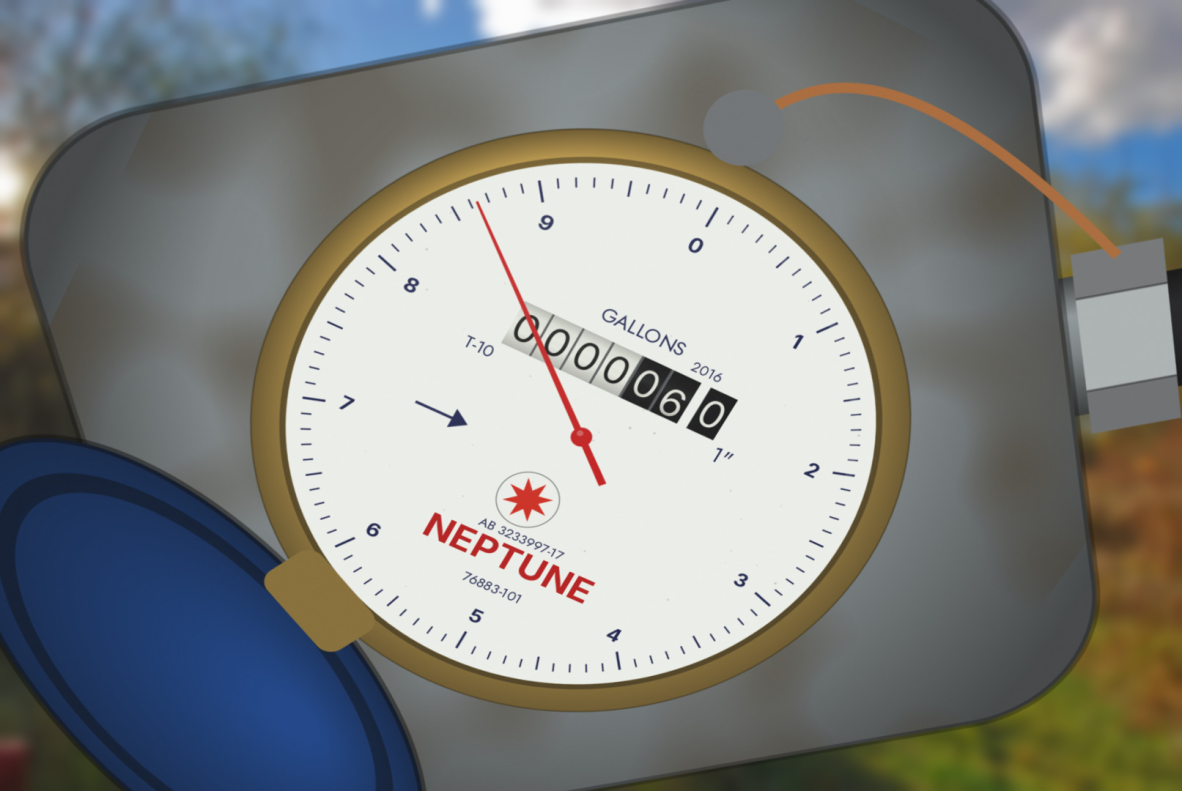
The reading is **58.6** gal
